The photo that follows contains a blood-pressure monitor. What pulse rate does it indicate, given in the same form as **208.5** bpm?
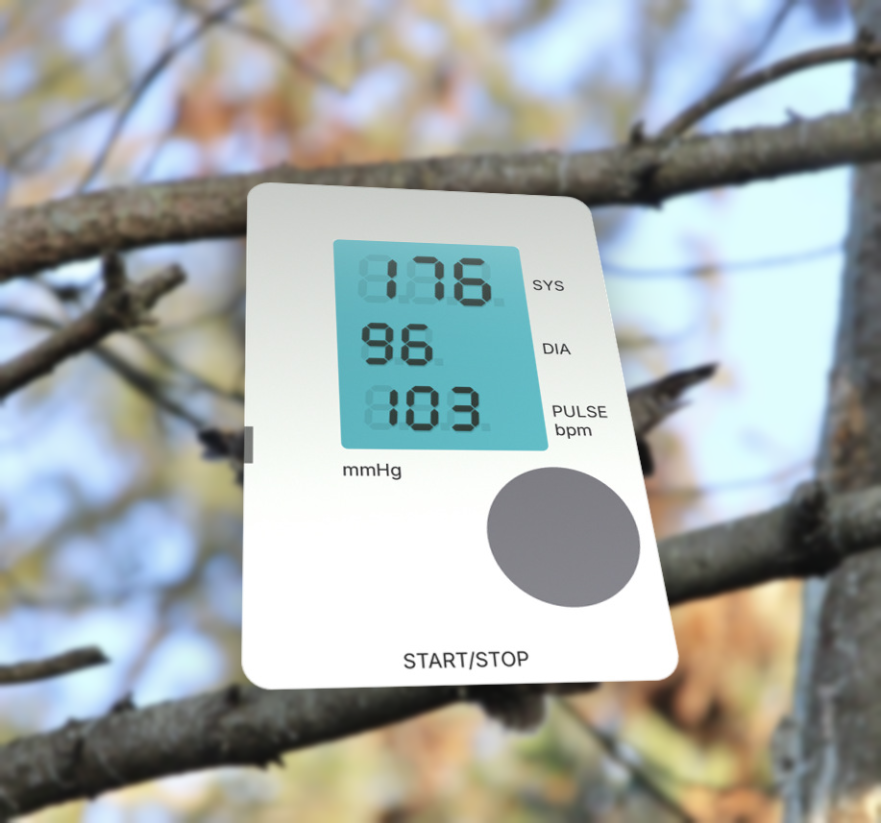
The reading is **103** bpm
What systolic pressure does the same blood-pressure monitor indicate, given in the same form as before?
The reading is **176** mmHg
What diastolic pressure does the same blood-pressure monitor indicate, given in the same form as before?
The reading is **96** mmHg
